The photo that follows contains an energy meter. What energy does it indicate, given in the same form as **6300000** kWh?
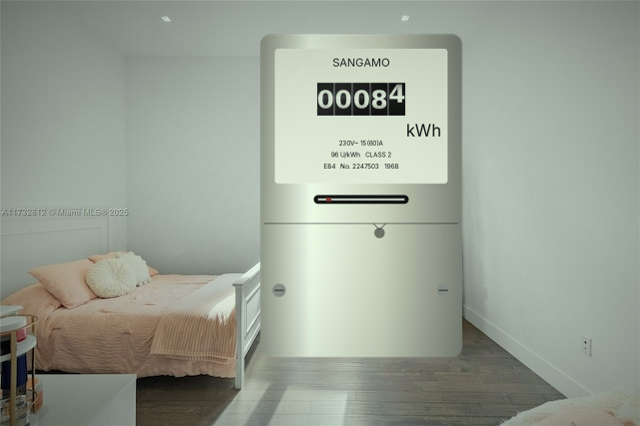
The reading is **84** kWh
